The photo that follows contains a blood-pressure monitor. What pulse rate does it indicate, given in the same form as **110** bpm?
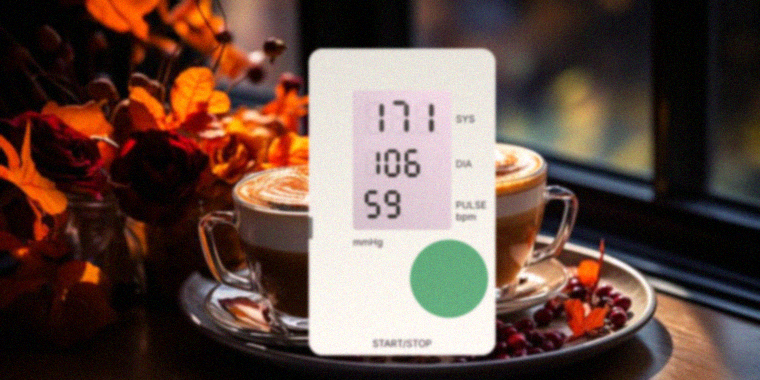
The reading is **59** bpm
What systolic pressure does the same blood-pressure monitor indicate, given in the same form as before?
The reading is **171** mmHg
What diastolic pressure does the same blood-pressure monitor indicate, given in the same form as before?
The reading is **106** mmHg
